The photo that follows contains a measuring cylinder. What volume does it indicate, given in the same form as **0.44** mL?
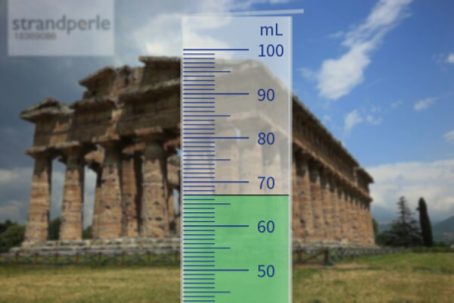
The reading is **67** mL
